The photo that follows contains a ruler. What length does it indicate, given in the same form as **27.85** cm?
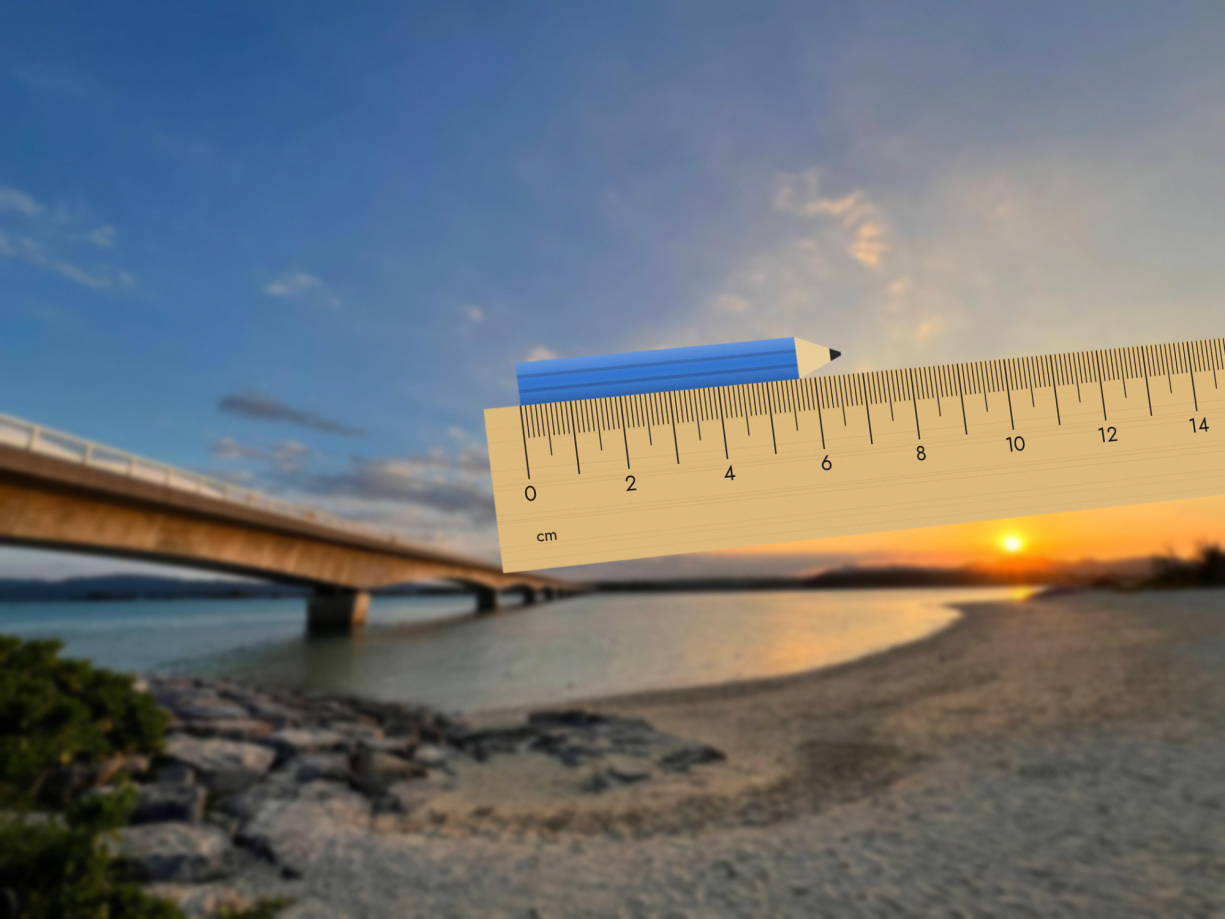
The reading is **6.6** cm
